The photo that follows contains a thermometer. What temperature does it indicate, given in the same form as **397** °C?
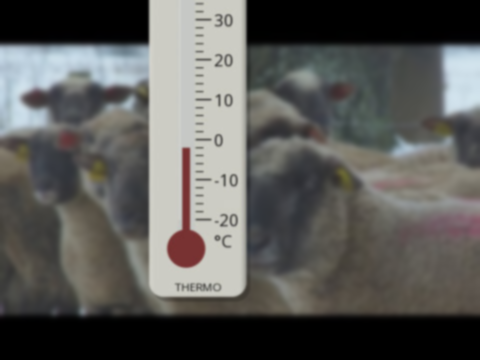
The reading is **-2** °C
